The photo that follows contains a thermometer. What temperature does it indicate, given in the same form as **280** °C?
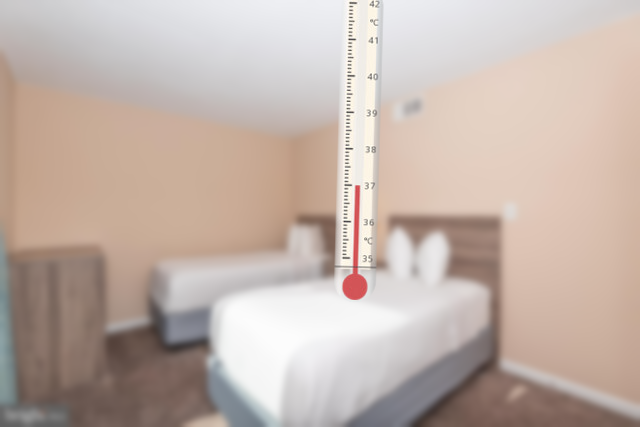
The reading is **37** °C
